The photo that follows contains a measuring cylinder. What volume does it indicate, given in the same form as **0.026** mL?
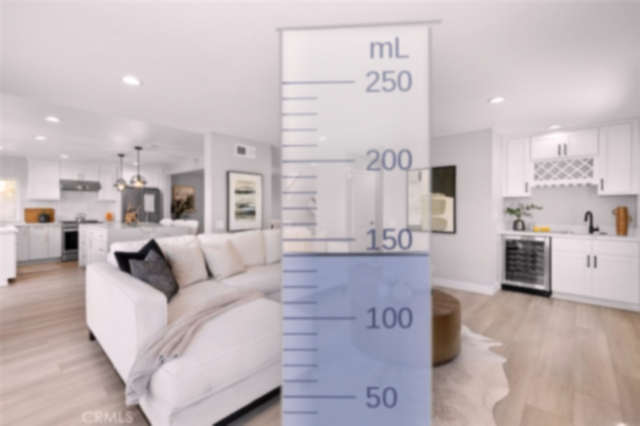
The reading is **140** mL
